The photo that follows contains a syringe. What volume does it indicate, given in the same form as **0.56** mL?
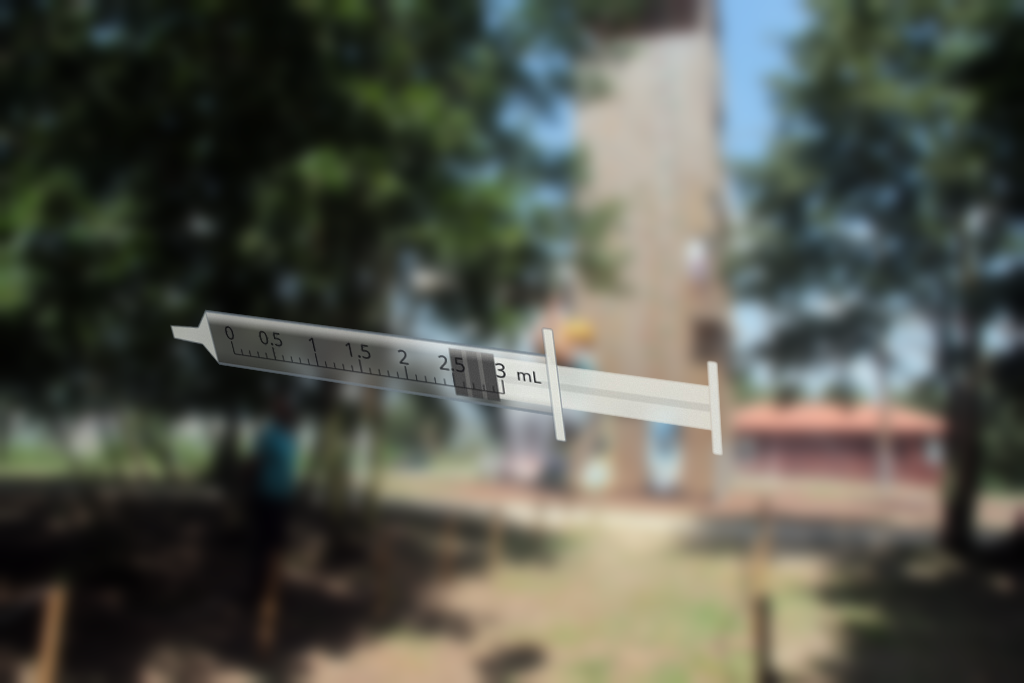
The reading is **2.5** mL
